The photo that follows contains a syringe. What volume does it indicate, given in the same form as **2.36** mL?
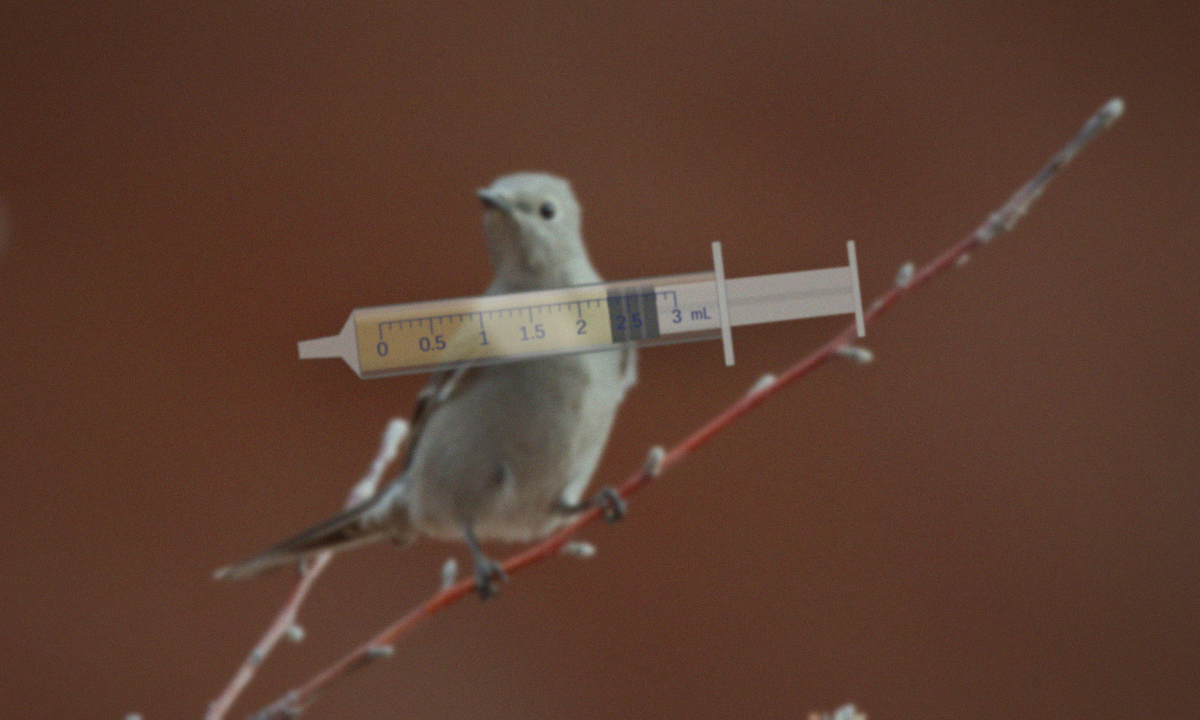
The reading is **2.3** mL
